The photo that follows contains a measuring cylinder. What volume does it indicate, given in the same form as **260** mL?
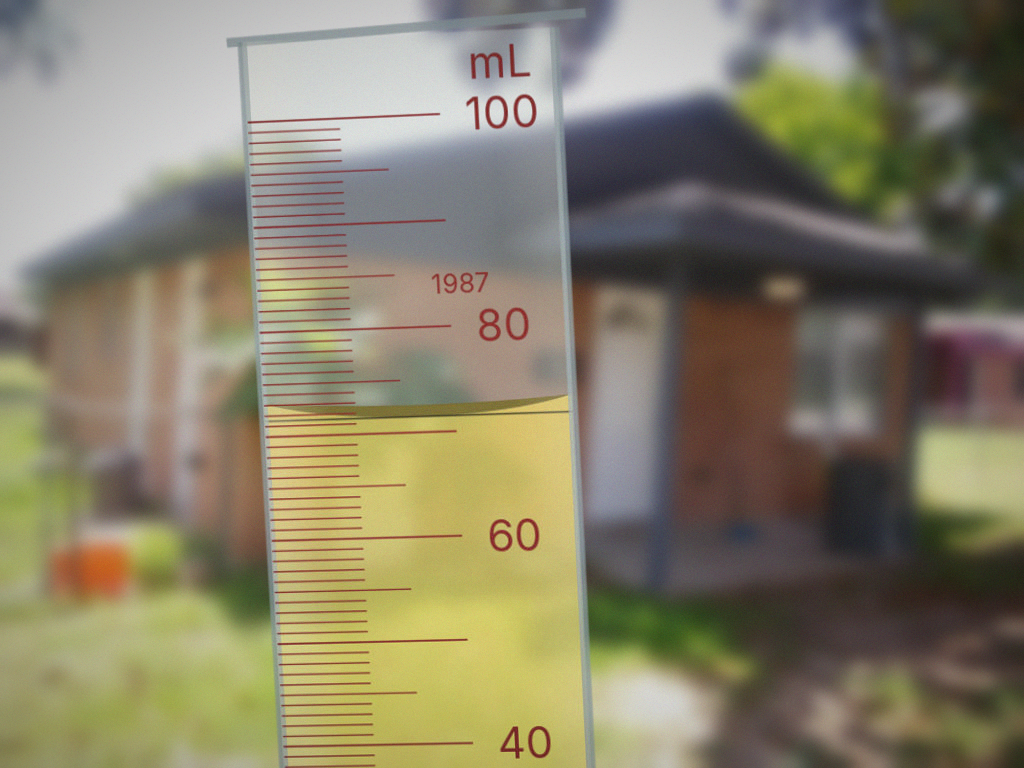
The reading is **71.5** mL
